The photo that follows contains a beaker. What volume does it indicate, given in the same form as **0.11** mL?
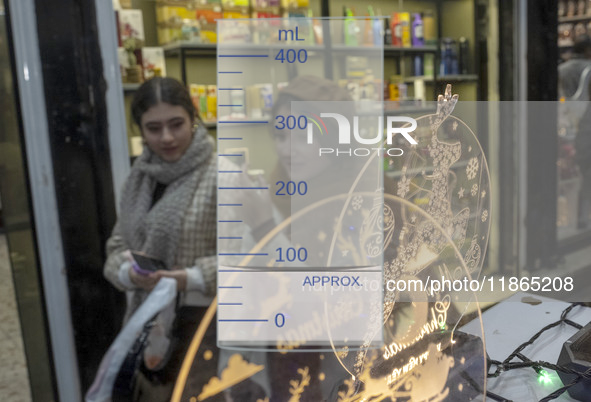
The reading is **75** mL
